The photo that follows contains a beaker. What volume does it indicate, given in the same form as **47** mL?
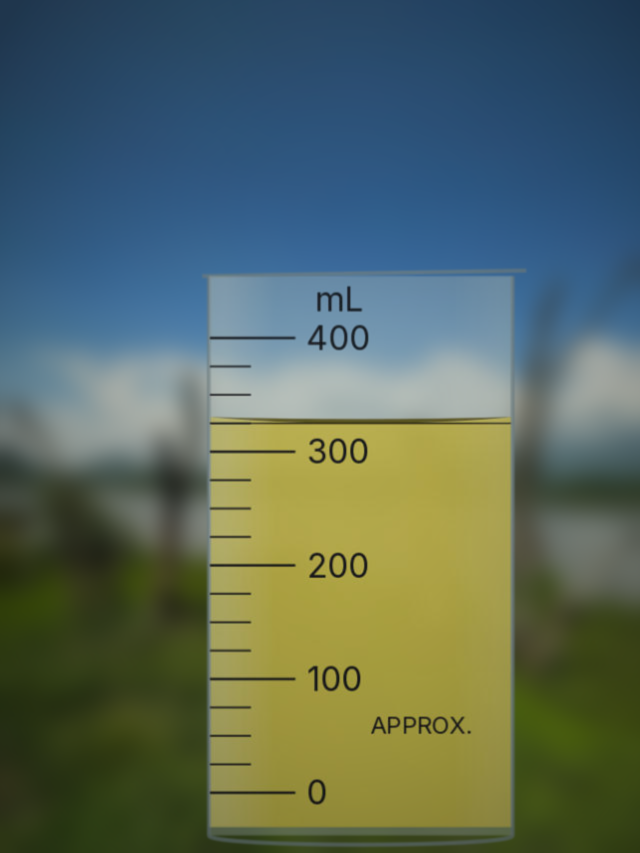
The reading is **325** mL
